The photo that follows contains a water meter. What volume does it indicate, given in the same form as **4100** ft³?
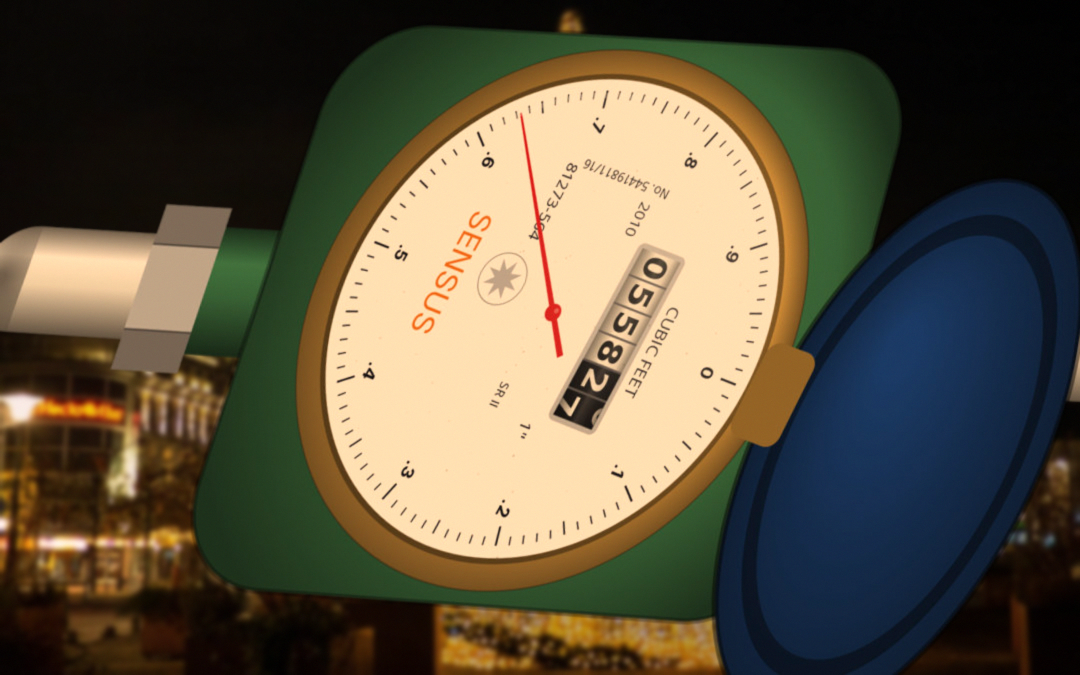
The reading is **55826.63** ft³
